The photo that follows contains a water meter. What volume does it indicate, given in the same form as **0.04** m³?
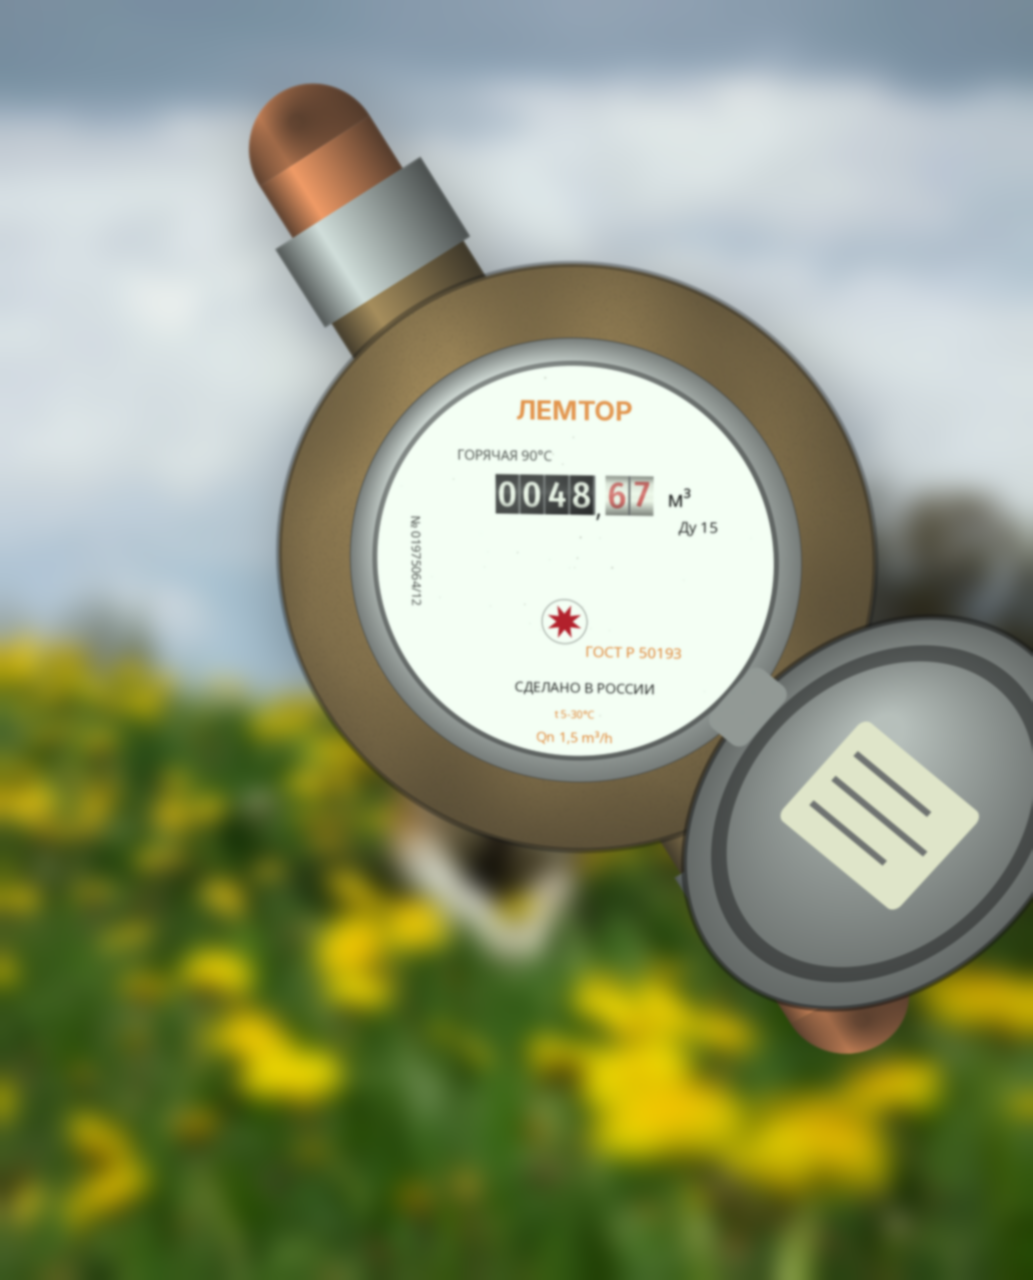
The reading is **48.67** m³
